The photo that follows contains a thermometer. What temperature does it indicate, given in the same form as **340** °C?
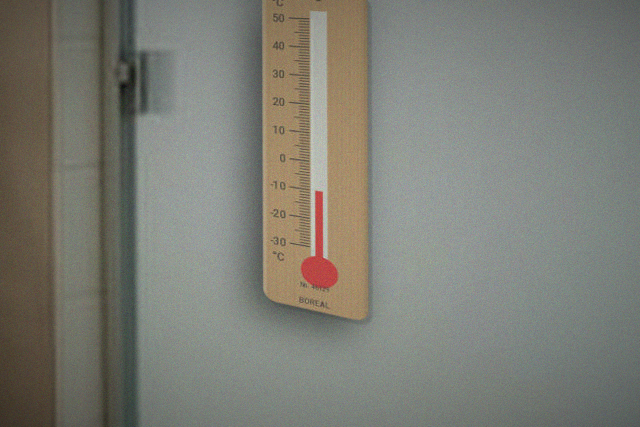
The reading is **-10** °C
